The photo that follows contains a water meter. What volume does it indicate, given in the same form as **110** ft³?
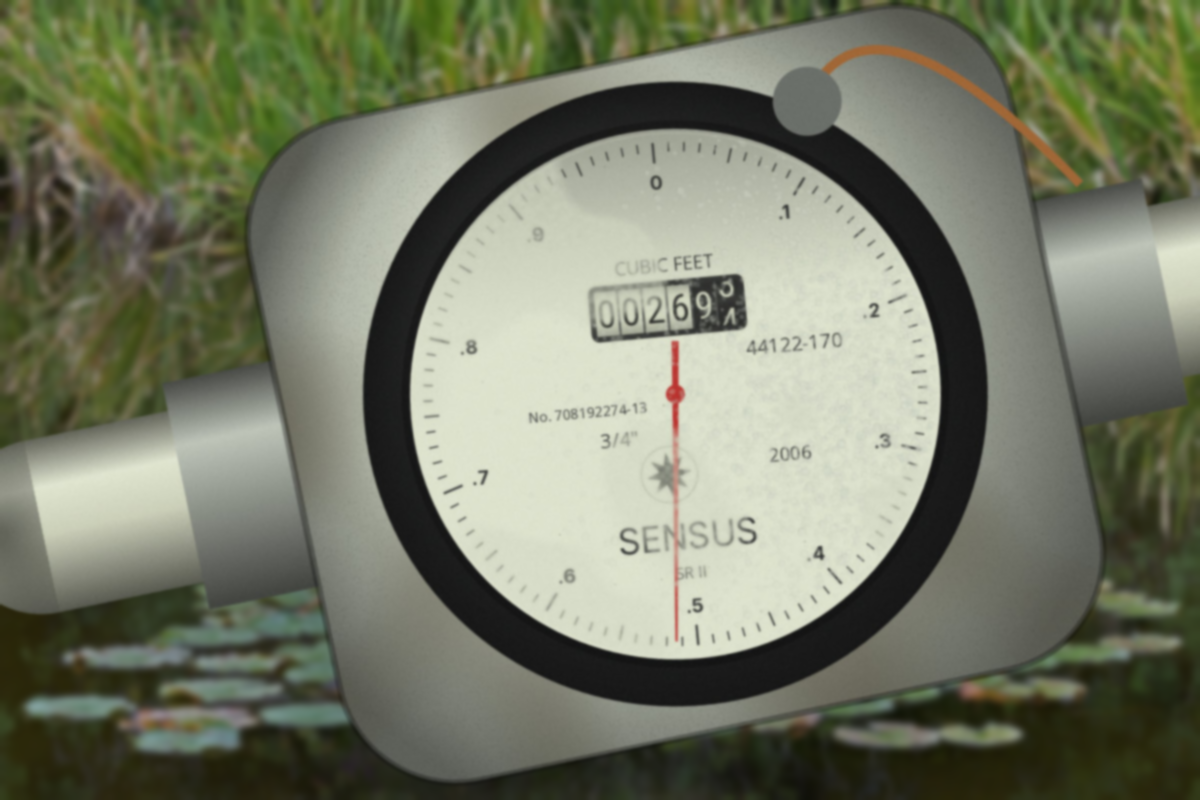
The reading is **2693.51** ft³
